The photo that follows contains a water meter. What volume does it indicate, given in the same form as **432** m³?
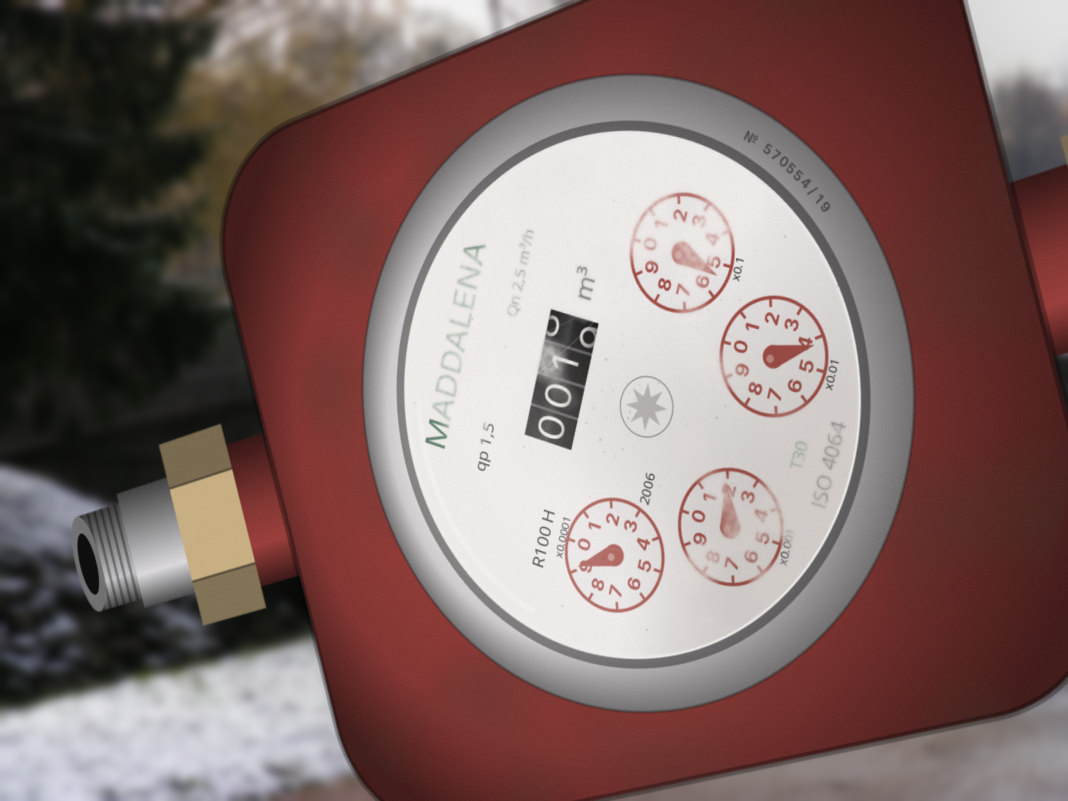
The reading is **18.5419** m³
